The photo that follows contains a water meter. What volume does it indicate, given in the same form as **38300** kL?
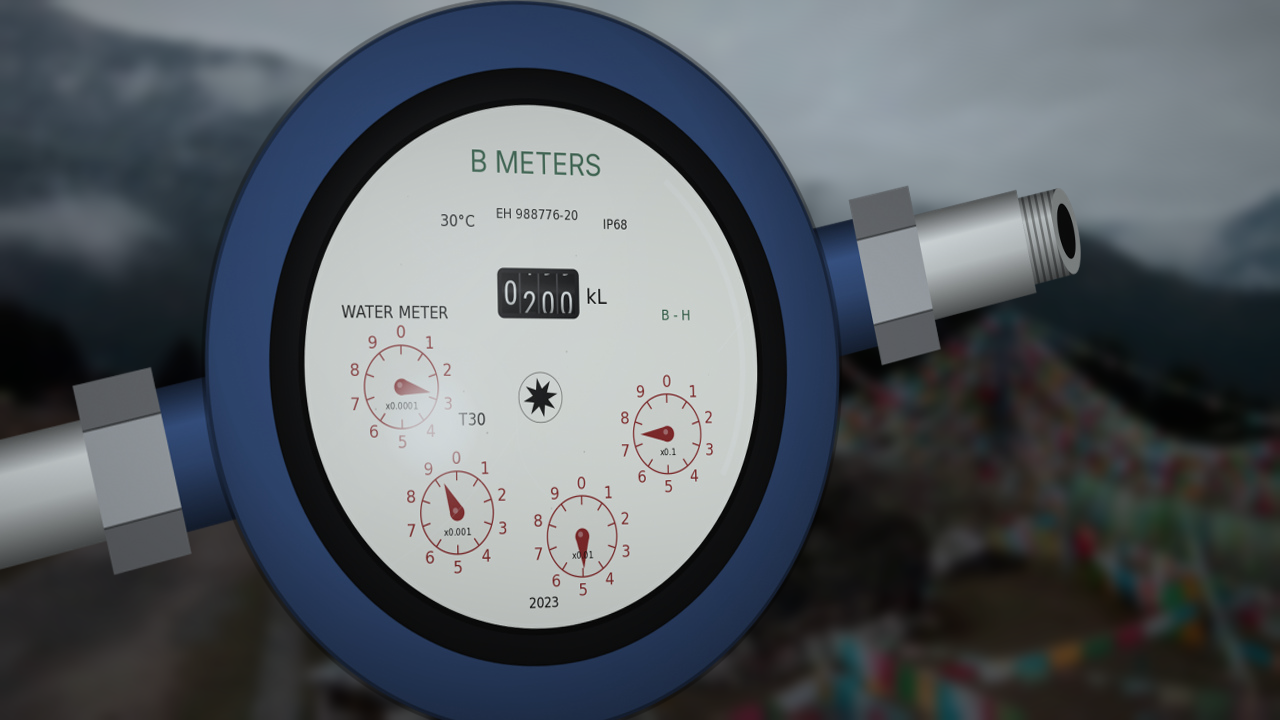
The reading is **199.7492** kL
